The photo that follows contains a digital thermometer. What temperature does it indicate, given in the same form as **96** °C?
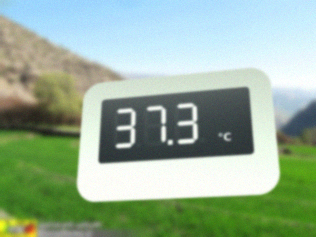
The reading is **37.3** °C
